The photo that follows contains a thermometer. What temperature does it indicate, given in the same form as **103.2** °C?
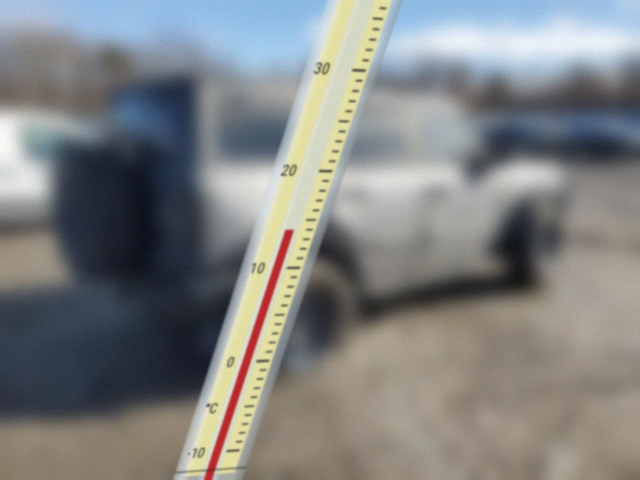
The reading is **14** °C
